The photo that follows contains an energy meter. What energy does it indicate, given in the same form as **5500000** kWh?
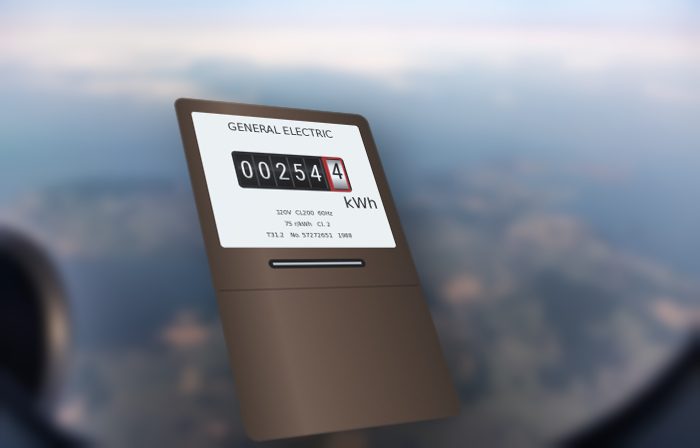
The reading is **254.4** kWh
